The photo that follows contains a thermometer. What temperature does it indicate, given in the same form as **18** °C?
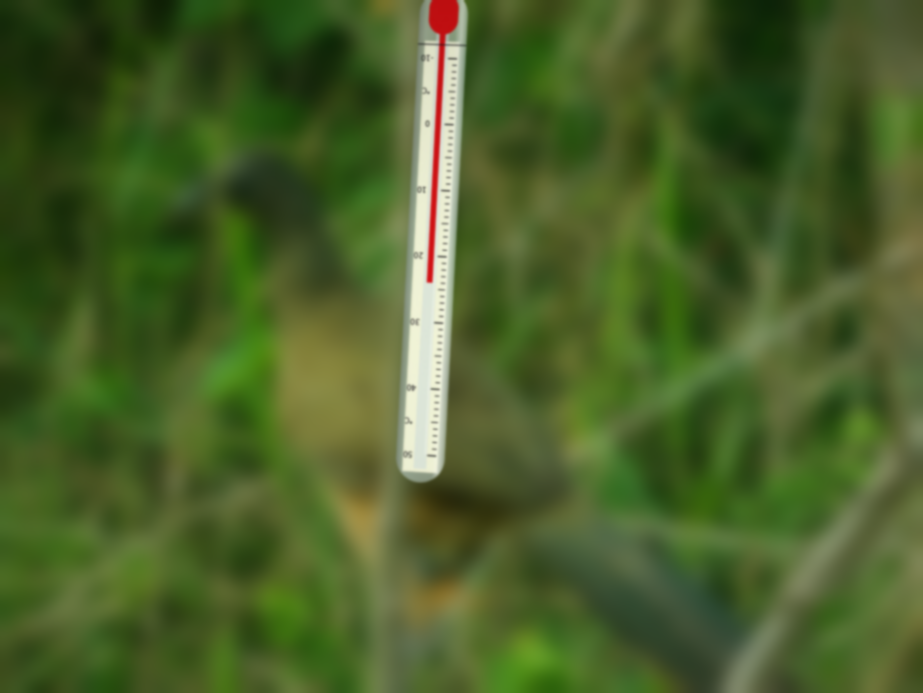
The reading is **24** °C
